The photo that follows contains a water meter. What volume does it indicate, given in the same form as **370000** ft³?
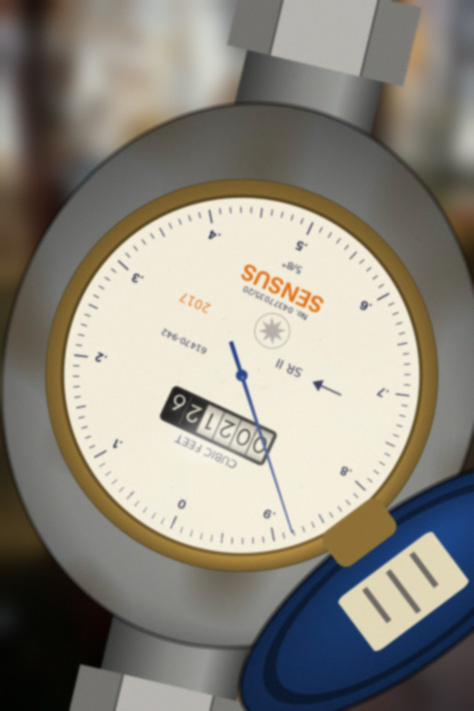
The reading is **2125.88** ft³
